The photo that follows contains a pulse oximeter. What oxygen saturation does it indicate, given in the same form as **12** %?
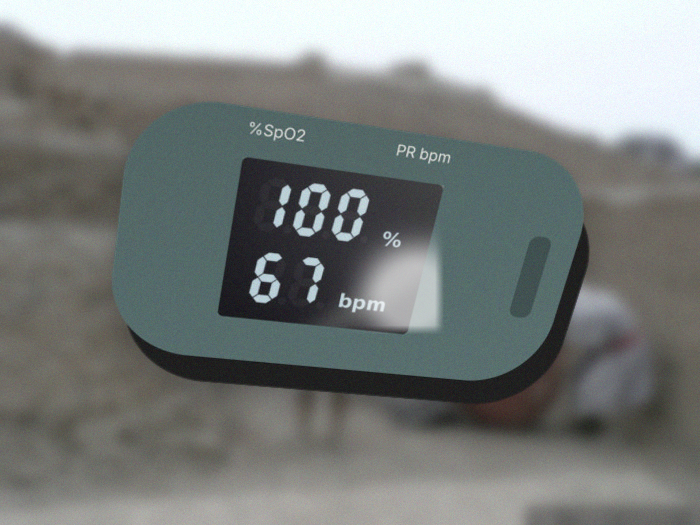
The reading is **100** %
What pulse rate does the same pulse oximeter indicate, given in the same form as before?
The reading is **67** bpm
